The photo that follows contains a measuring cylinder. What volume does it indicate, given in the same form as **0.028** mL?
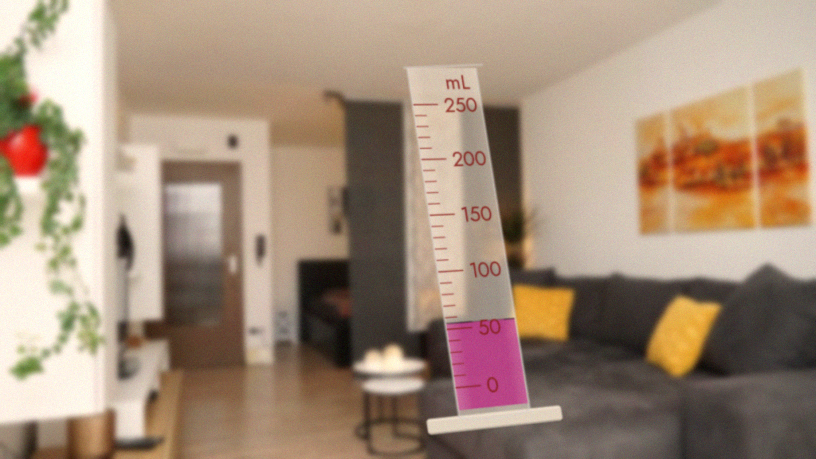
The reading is **55** mL
